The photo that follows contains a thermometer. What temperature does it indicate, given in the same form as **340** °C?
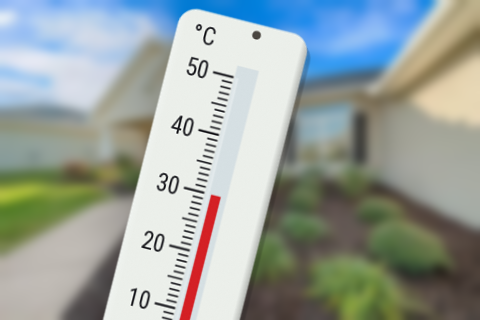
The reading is **30** °C
